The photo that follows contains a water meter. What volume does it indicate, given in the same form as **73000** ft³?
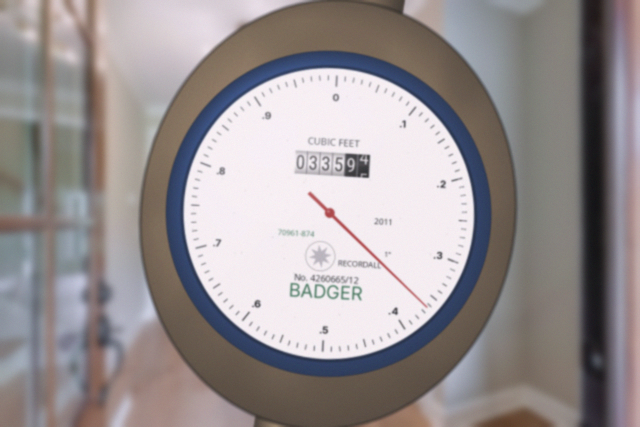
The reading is **33594.36** ft³
